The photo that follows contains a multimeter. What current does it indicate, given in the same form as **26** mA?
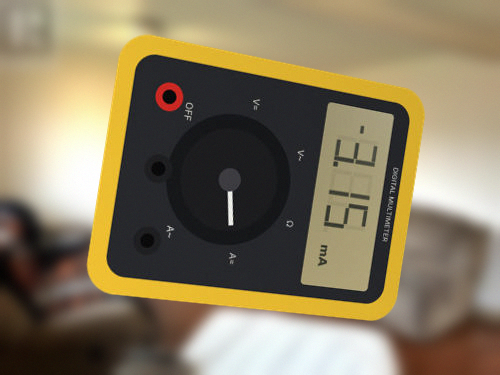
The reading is **-3.15** mA
